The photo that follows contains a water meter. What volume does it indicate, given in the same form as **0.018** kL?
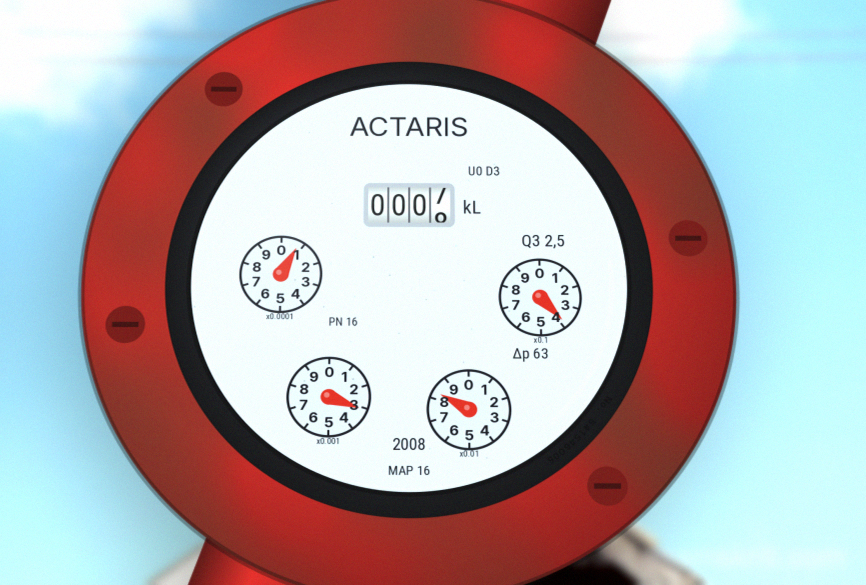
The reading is **7.3830** kL
